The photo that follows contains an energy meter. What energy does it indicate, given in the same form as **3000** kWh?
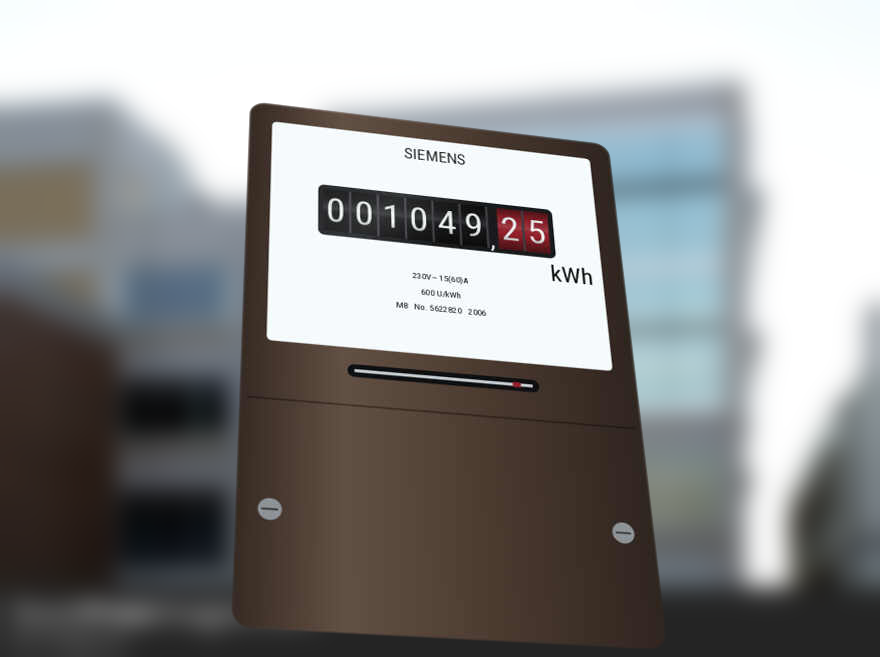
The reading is **1049.25** kWh
